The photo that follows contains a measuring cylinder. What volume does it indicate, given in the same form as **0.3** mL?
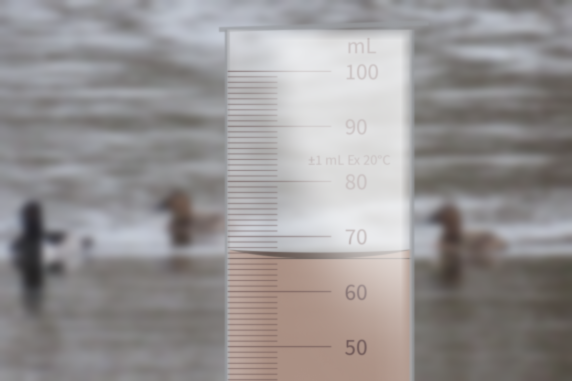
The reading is **66** mL
